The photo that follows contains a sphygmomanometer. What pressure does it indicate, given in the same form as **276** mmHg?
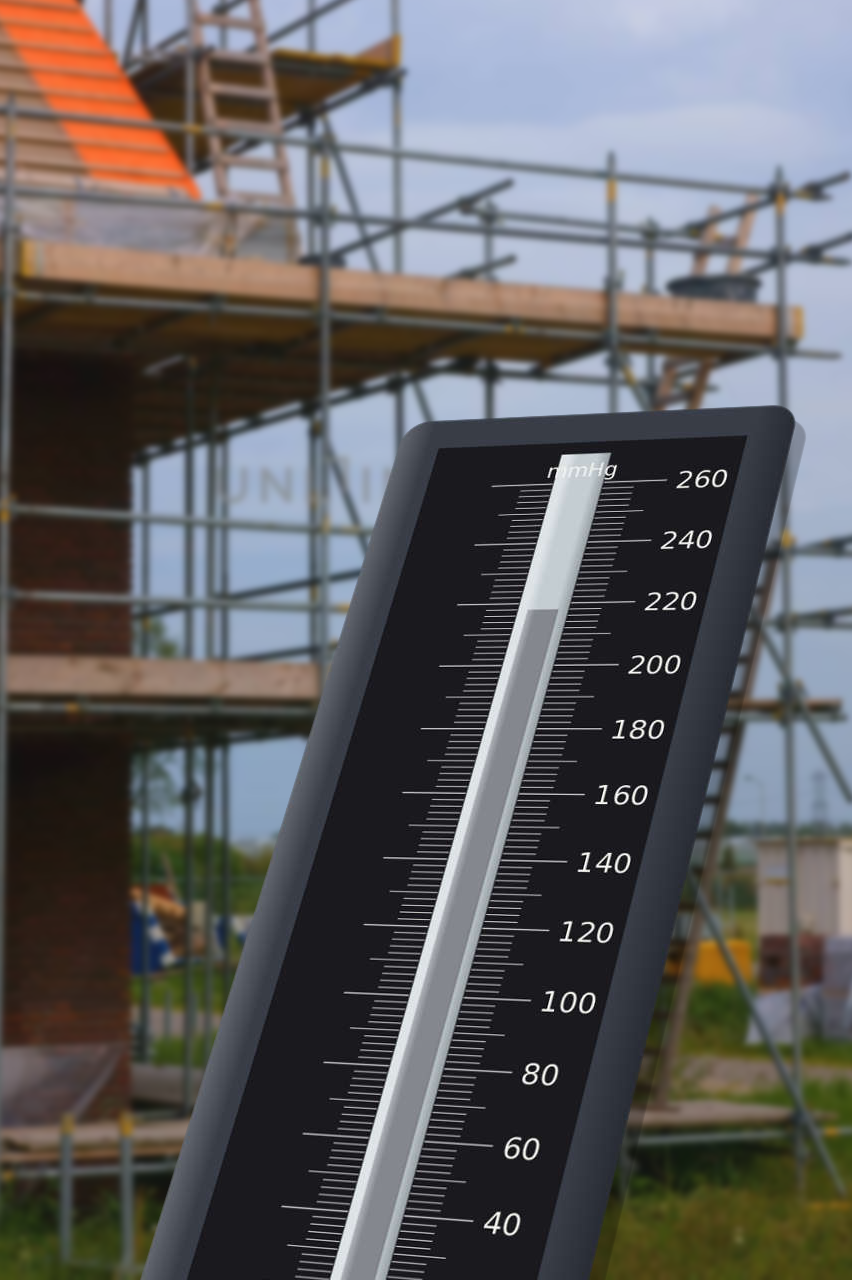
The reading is **218** mmHg
